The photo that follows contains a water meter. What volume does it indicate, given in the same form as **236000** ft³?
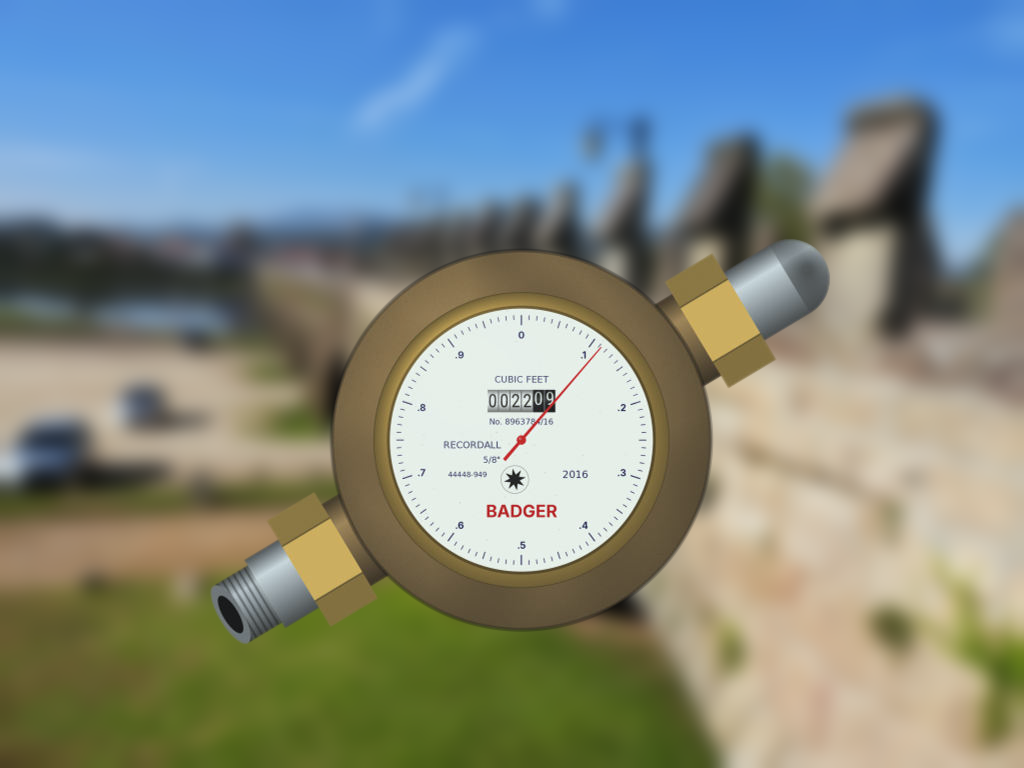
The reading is **2209.11** ft³
